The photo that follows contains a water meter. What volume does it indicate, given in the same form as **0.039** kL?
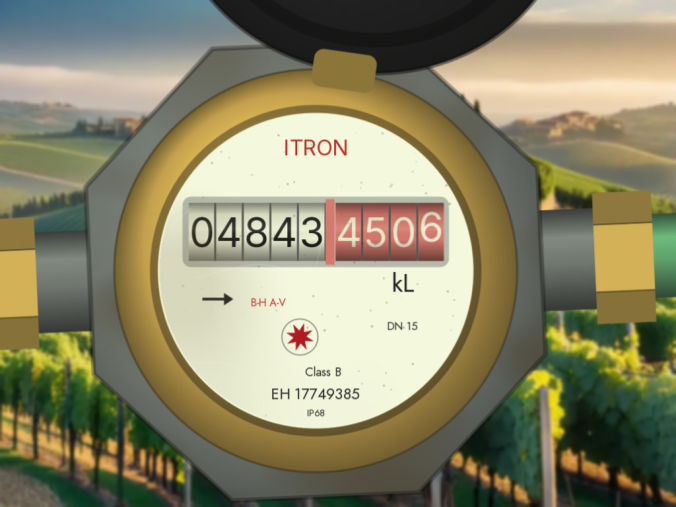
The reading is **4843.4506** kL
